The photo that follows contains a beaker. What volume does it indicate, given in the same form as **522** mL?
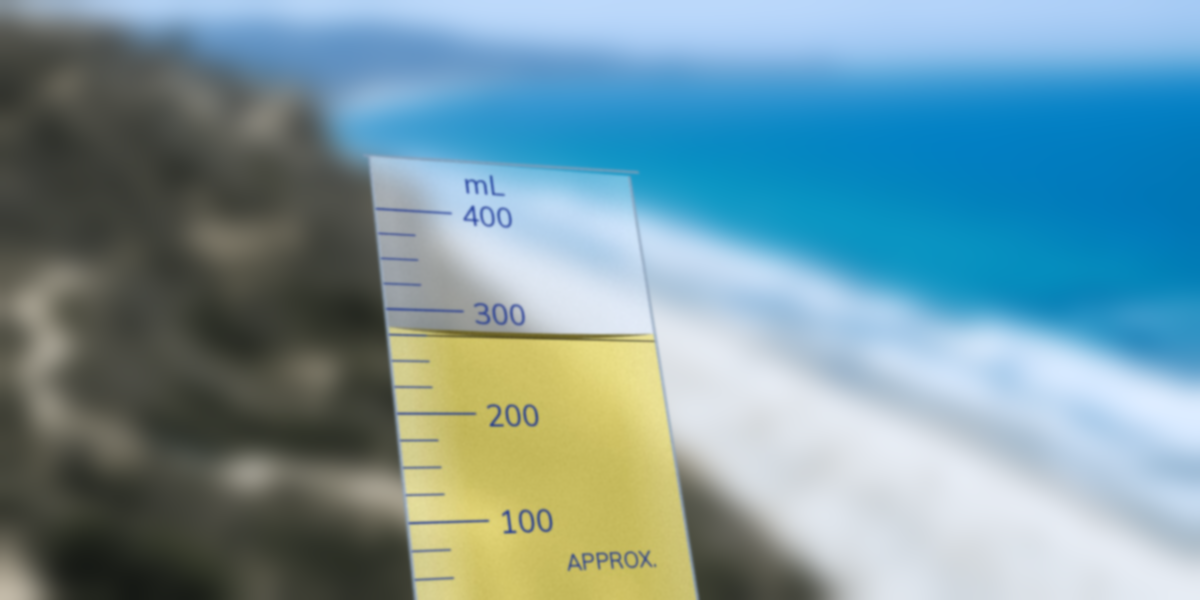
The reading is **275** mL
